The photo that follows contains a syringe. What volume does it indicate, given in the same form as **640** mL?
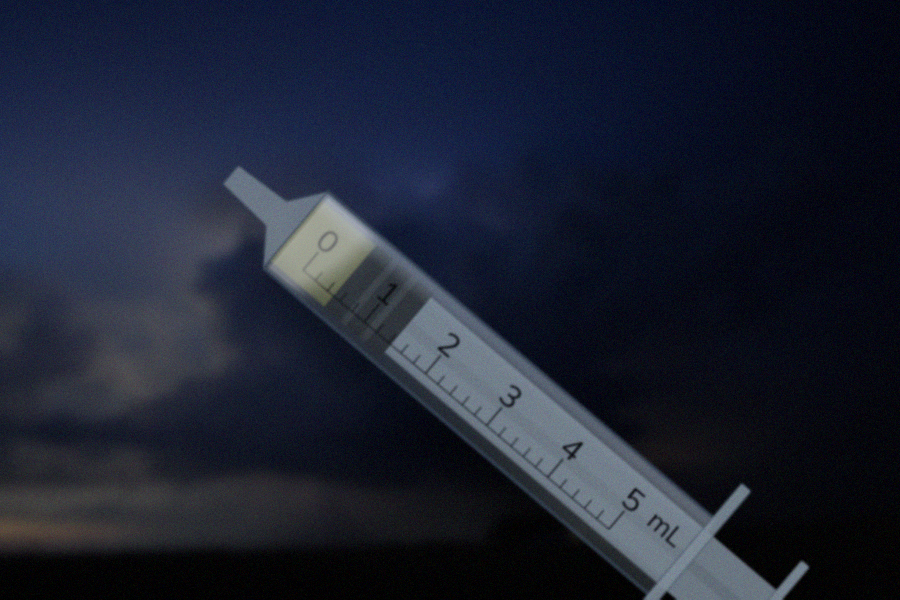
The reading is **0.5** mL
